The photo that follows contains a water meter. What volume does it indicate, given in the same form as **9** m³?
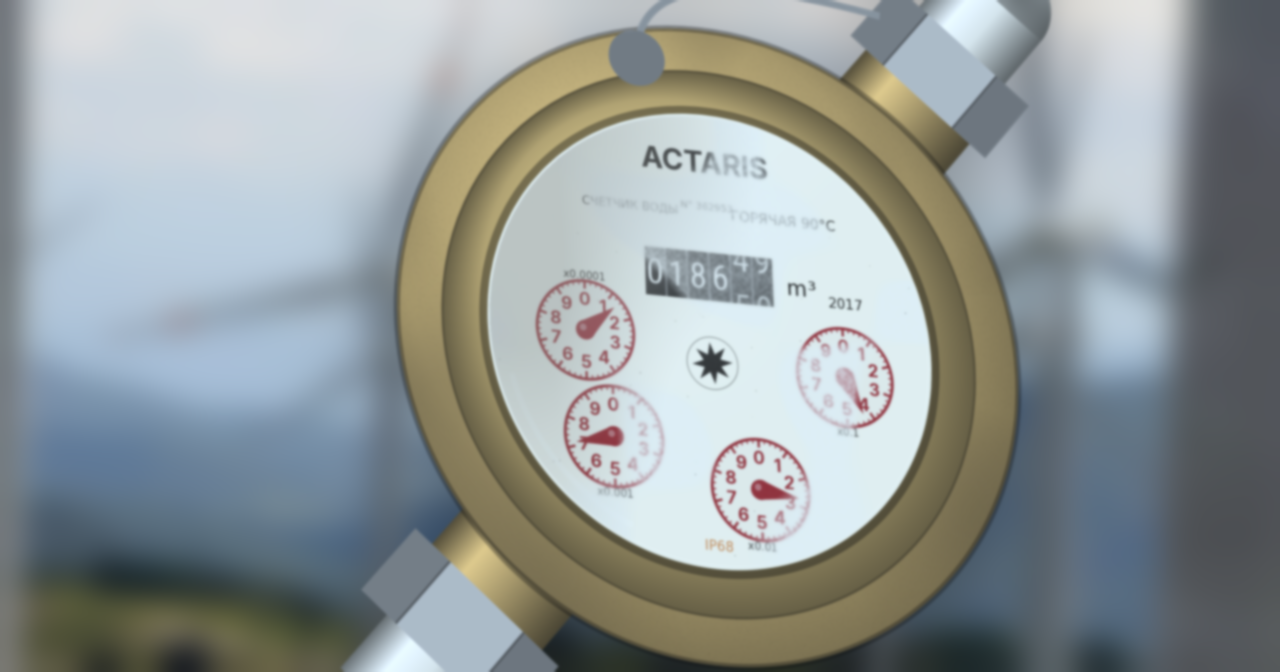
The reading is **18649.4271** m³
